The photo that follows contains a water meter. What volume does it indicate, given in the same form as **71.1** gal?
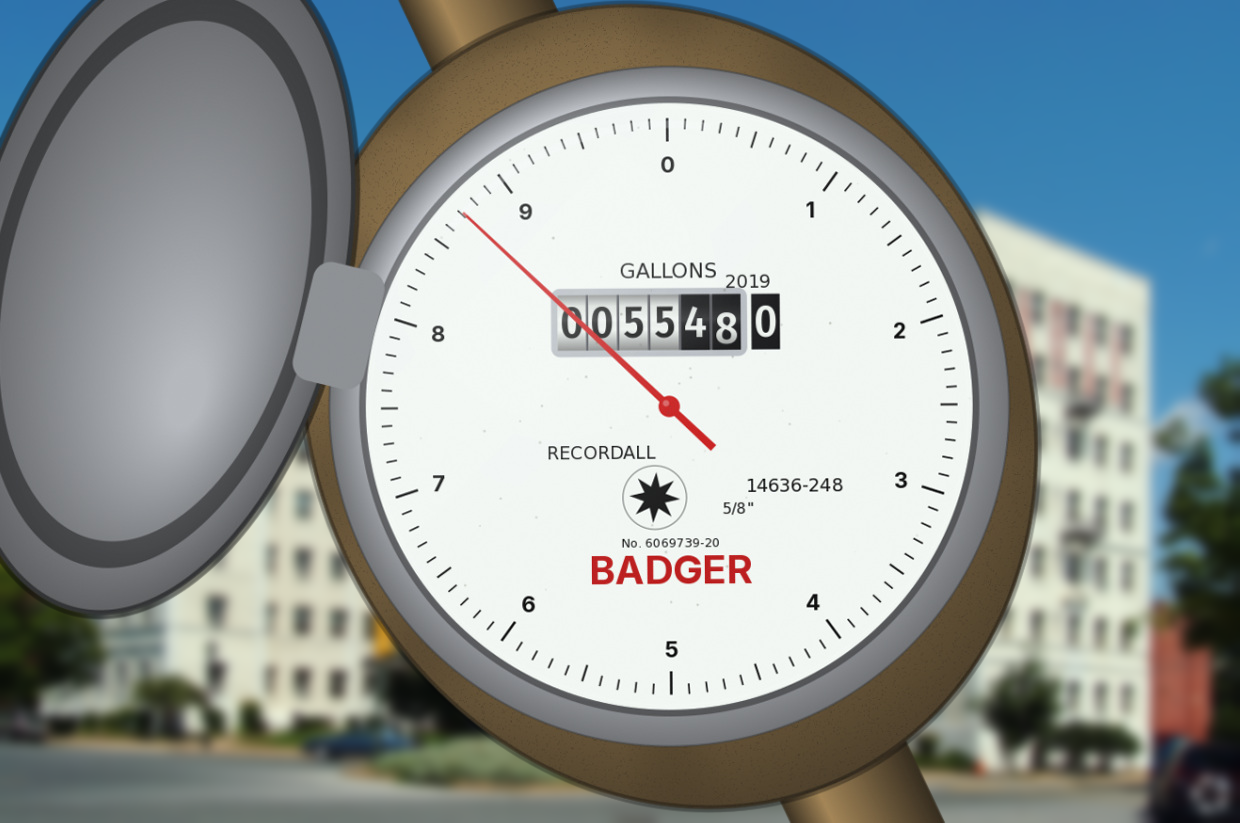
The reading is **55478.7** gal
